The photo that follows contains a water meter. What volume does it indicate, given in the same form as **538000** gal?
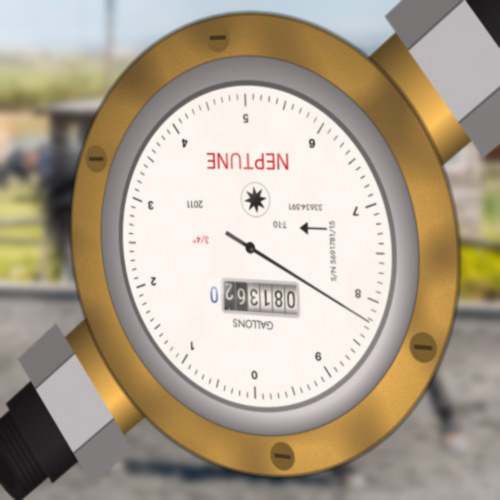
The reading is **813618.2** gal
